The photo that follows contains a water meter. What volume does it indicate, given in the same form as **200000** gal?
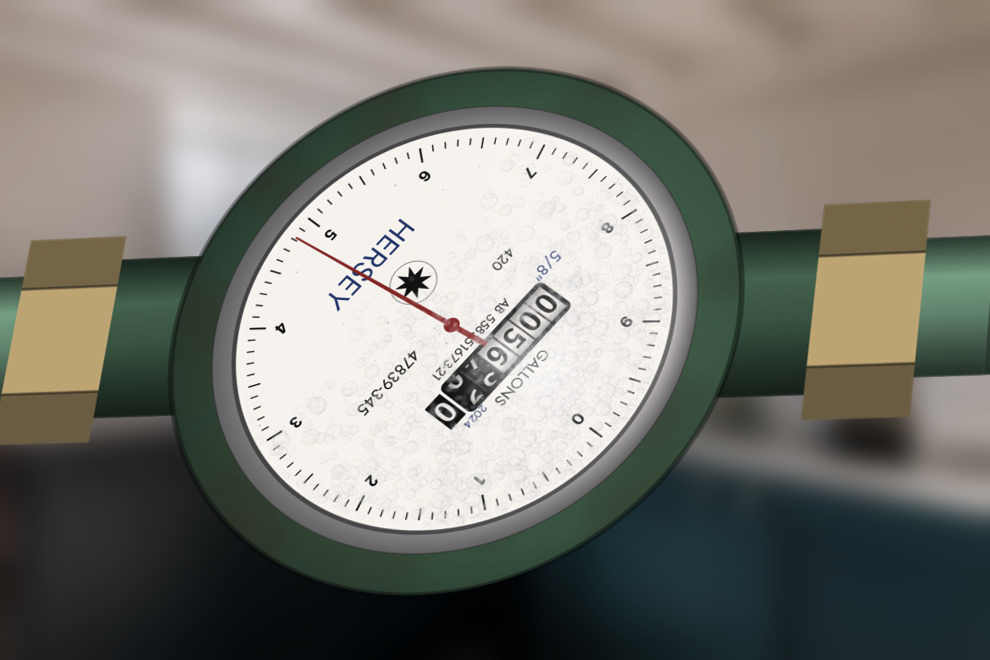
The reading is **56394.8** gal
